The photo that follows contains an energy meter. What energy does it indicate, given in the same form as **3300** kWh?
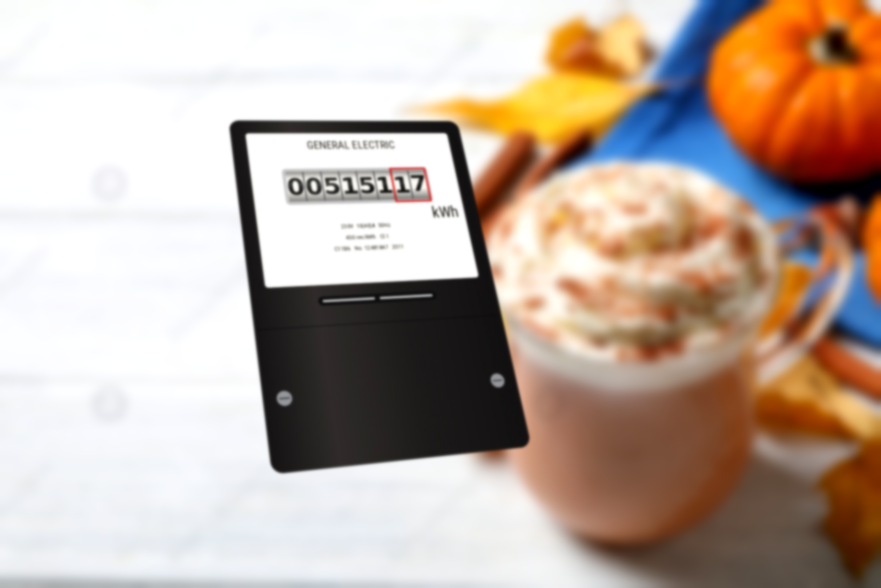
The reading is **5151.17** kWh
